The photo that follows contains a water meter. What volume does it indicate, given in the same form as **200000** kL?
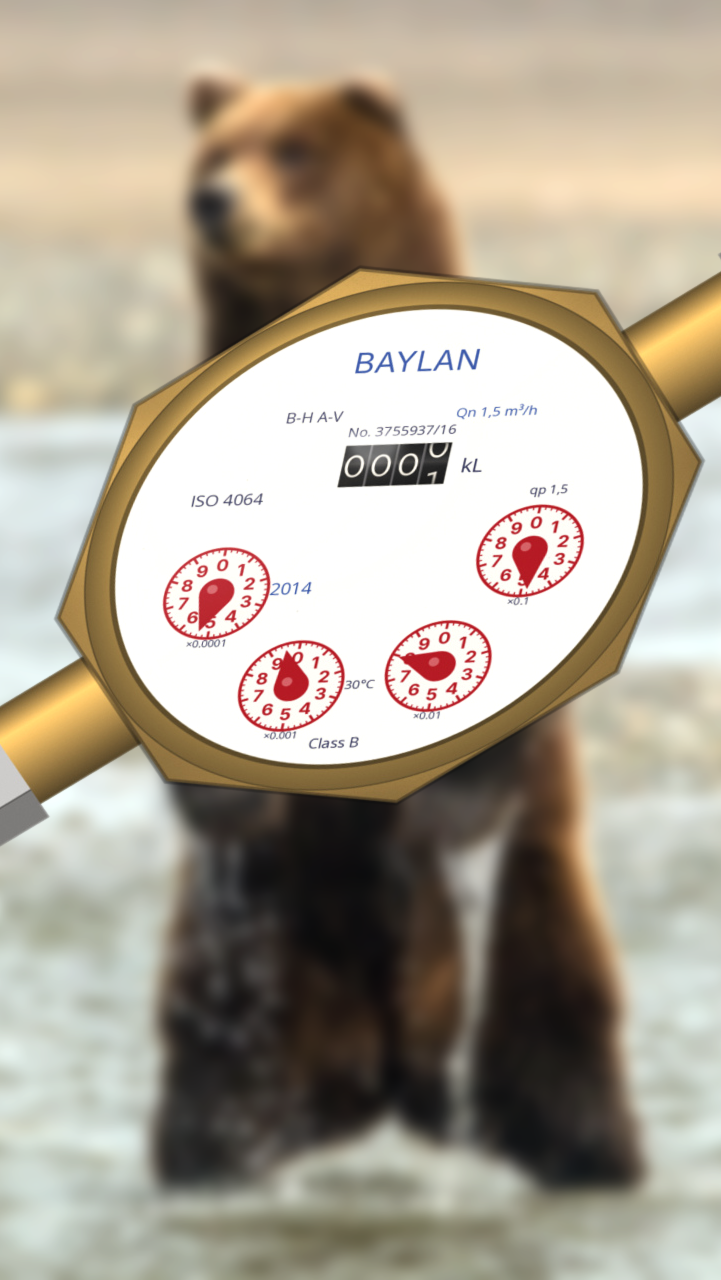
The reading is **0.4795** kL
